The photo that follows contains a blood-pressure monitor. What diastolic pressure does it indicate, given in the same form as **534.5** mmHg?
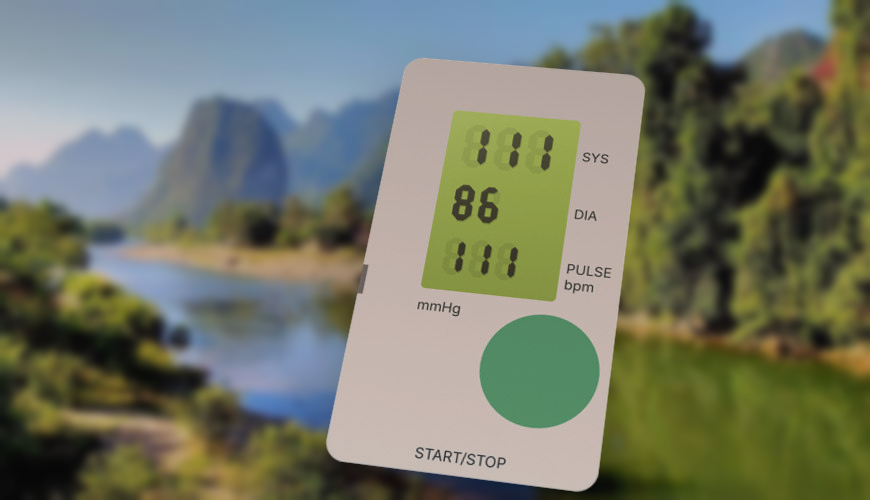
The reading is **86** mmHg
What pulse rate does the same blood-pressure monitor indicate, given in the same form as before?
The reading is **111** bpm
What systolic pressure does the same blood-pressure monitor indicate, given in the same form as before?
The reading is **111** mmHg
